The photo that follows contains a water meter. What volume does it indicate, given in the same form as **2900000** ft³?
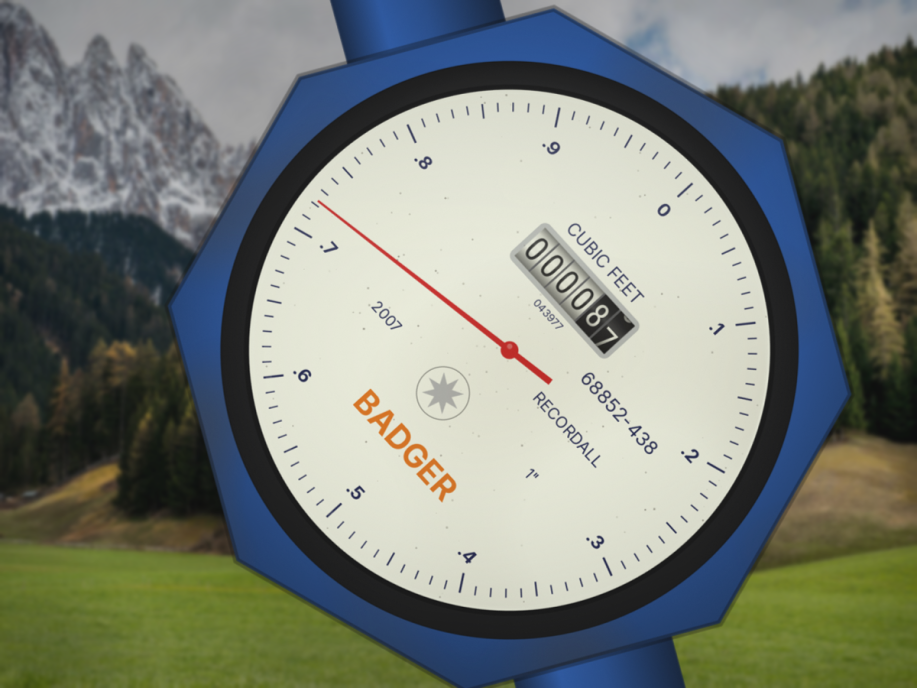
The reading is **86.72** ft³
